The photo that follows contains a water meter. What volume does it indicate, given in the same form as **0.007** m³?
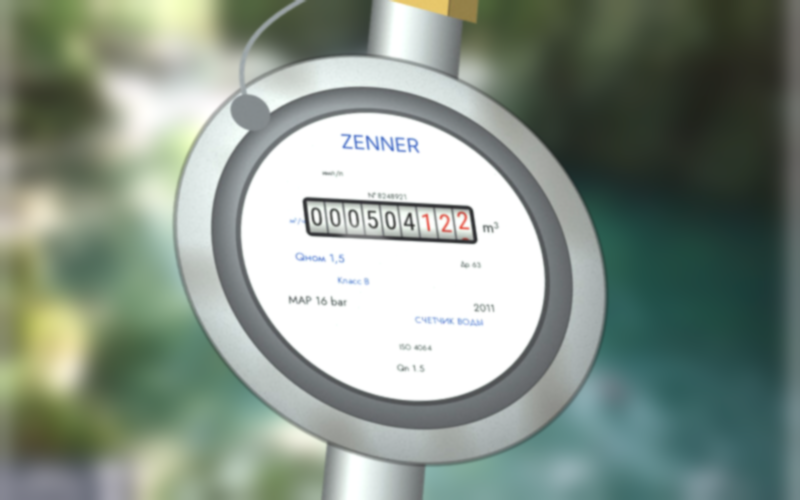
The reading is **504.122** m³
